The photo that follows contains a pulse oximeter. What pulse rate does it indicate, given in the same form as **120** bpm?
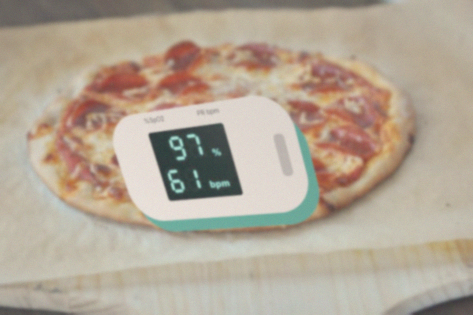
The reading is **61** bpm
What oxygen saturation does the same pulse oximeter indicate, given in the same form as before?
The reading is **97** %
